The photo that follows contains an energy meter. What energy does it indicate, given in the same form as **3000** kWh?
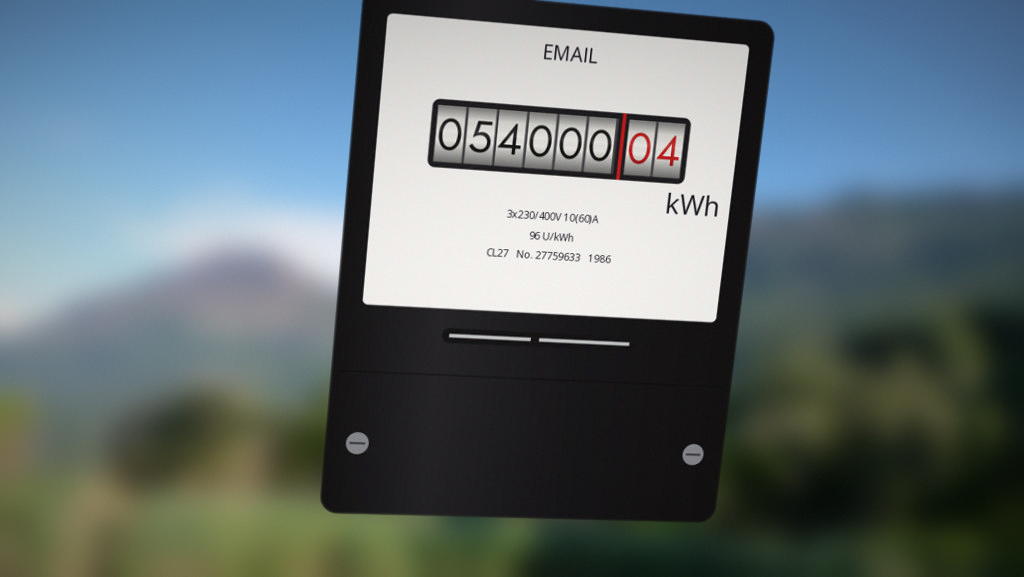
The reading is **54000.04** kWh
